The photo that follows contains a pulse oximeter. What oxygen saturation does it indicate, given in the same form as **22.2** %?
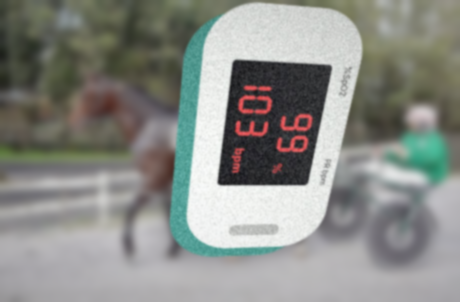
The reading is **99** %
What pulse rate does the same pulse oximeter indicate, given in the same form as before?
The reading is **103** bpm
